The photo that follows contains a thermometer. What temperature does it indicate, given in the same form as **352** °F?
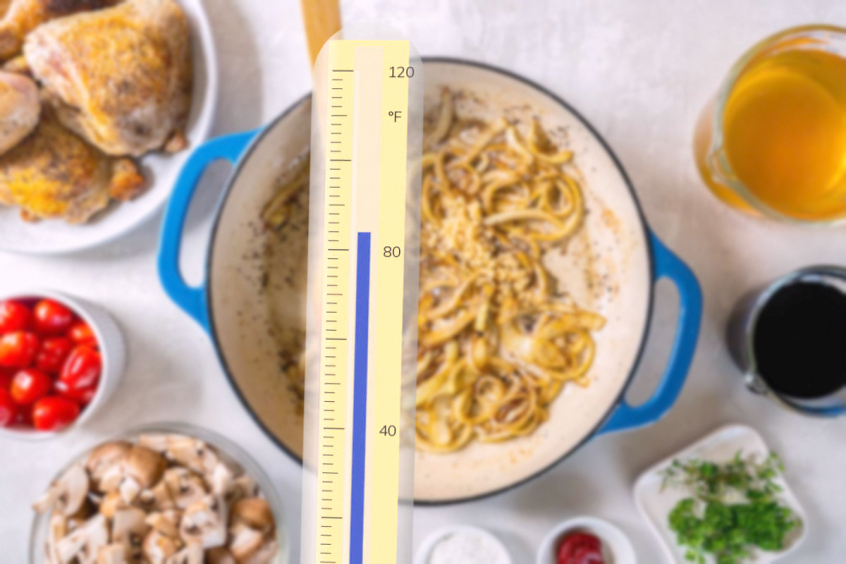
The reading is **84** °F
